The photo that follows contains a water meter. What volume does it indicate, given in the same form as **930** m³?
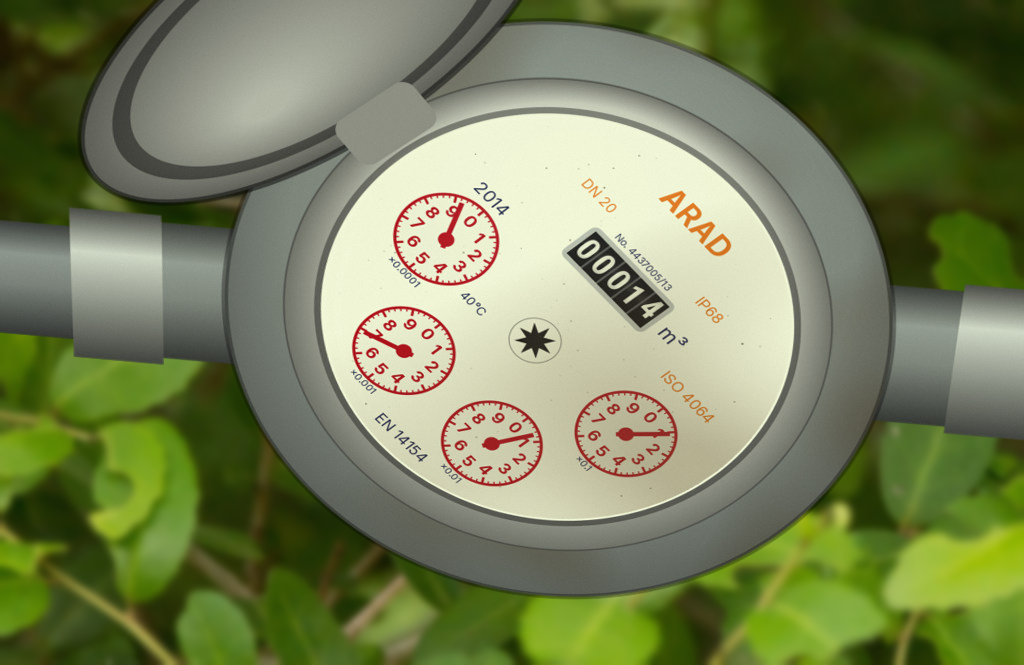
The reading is **14.1069** m³
